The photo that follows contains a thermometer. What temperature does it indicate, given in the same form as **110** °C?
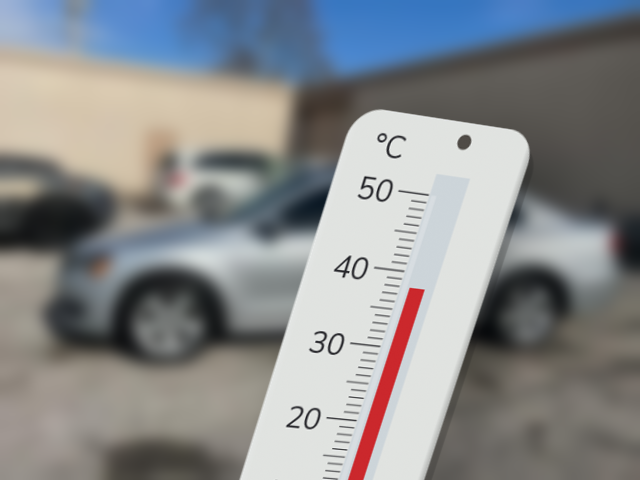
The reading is **38** °C
